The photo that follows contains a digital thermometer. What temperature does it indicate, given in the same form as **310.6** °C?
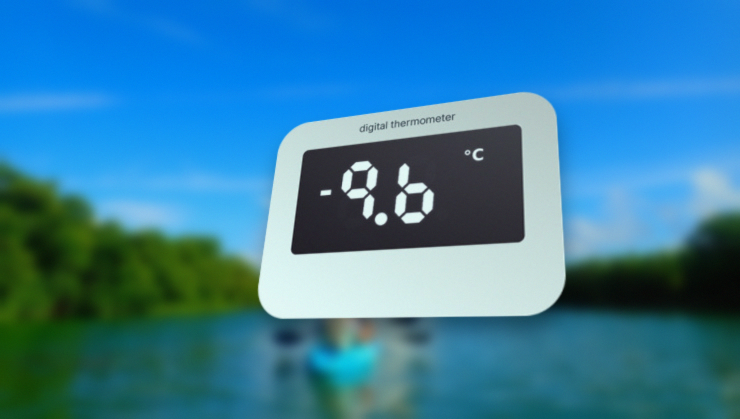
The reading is **-9.6** °C
